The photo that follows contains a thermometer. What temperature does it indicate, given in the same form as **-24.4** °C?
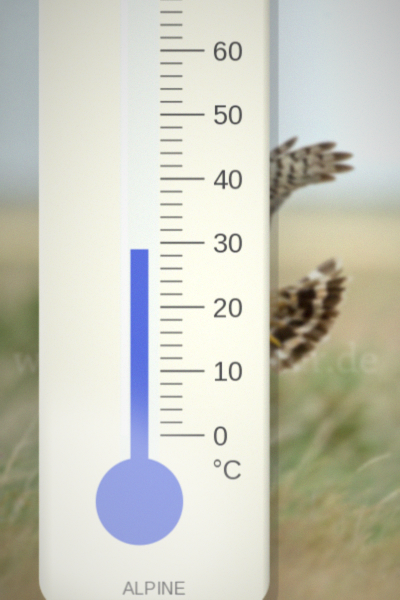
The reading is **29** °C
